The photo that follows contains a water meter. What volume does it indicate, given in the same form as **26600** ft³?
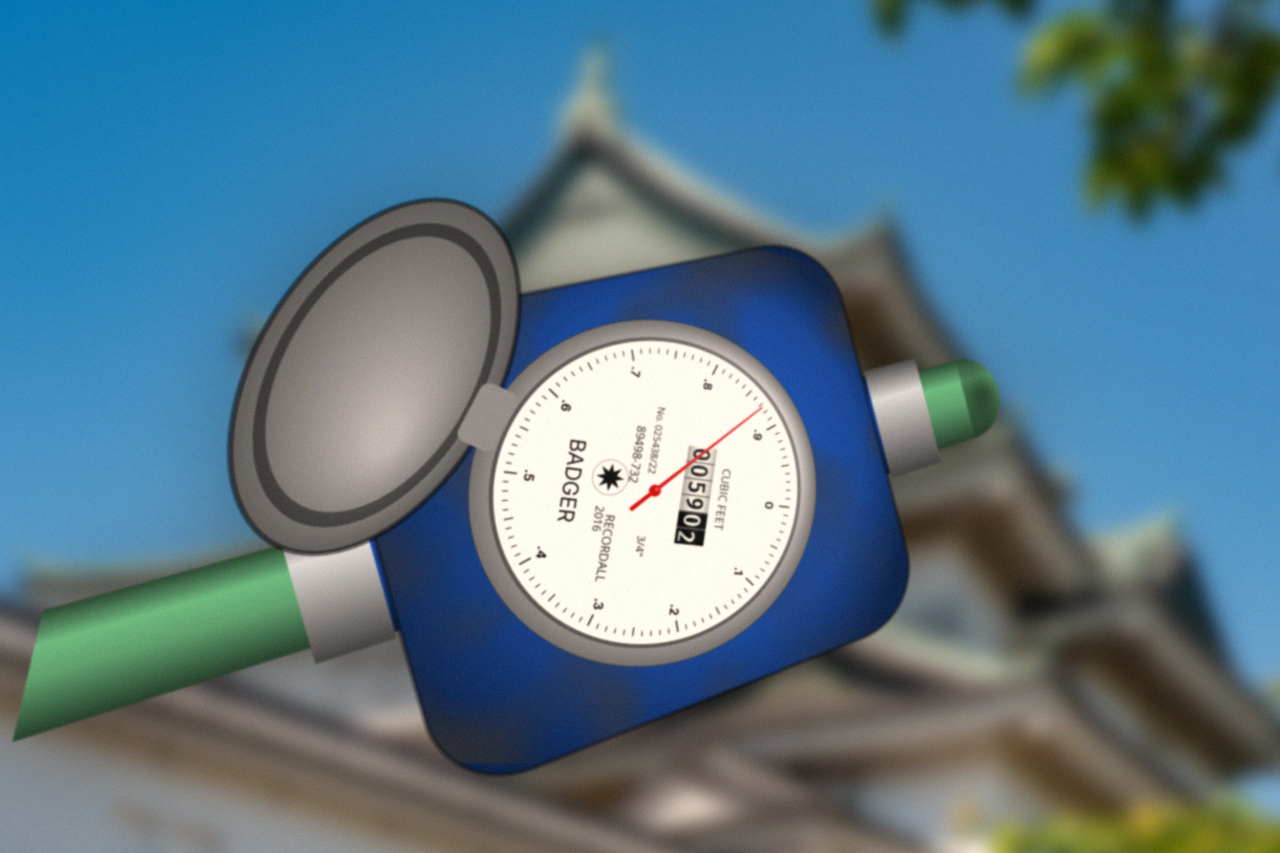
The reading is **5901.87** ft³
